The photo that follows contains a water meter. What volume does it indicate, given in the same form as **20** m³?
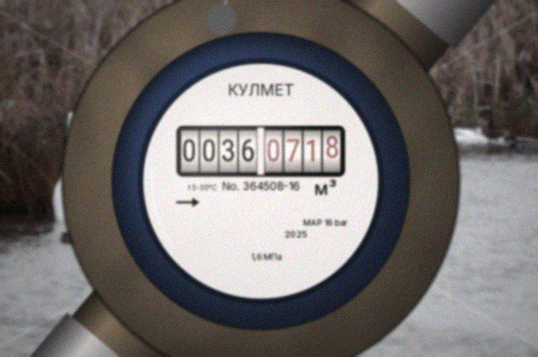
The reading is **36.0718** m³
